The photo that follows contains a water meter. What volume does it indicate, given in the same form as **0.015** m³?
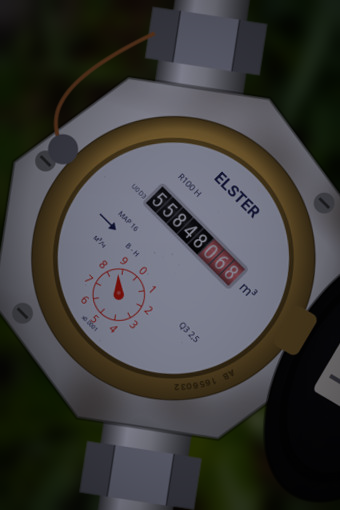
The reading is **55848.0688** m³
